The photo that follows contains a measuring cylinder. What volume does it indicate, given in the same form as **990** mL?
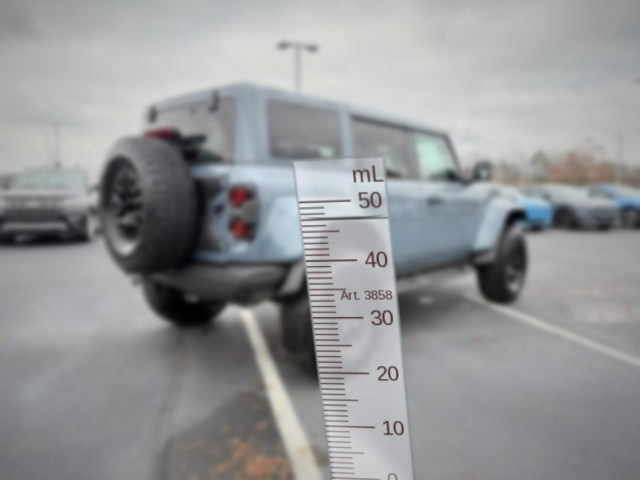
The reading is **47** mL
